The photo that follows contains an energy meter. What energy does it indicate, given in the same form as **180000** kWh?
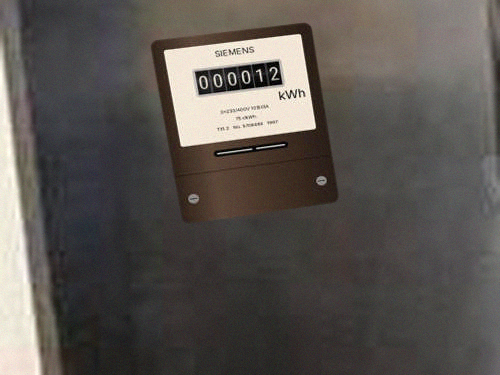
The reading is **12** kWh
